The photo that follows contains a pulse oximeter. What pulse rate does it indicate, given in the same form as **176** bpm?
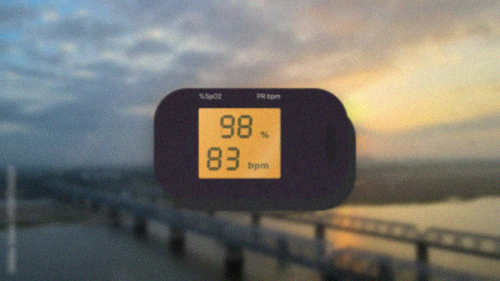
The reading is **83** bpm
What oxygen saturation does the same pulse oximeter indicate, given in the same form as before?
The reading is **98** %
